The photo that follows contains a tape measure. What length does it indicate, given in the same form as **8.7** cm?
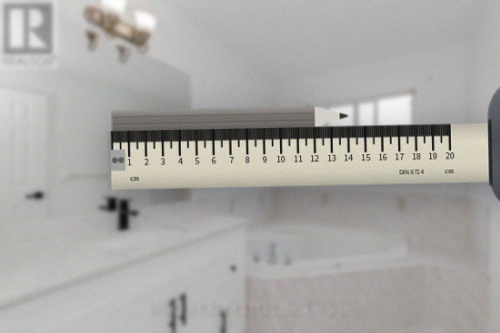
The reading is **14** cm
